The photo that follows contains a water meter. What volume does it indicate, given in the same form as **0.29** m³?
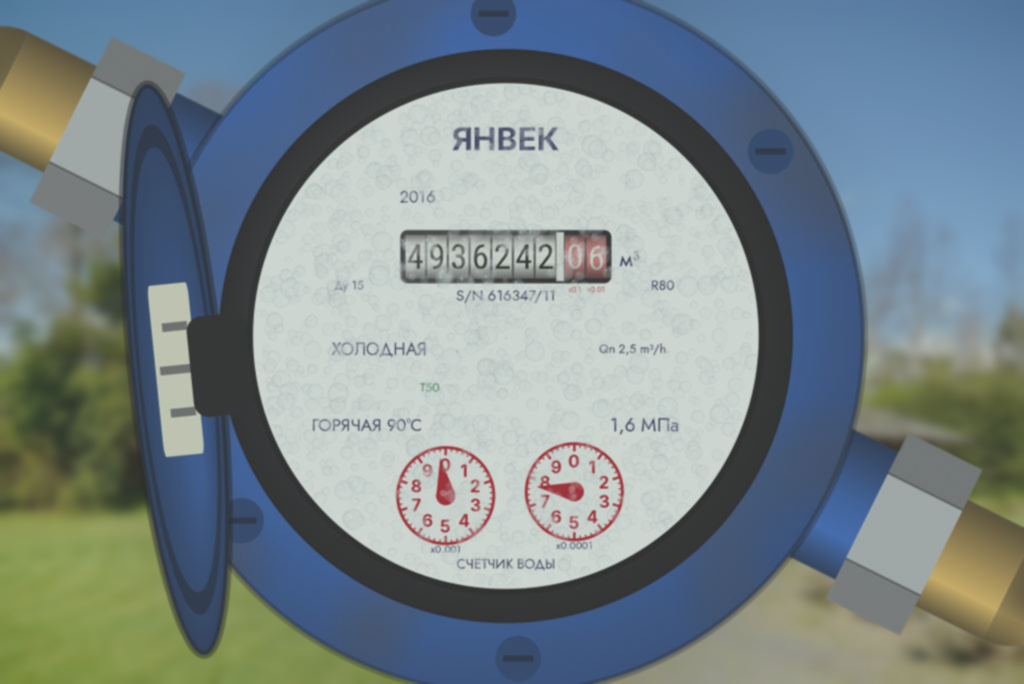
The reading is **4936242.0597** m³
